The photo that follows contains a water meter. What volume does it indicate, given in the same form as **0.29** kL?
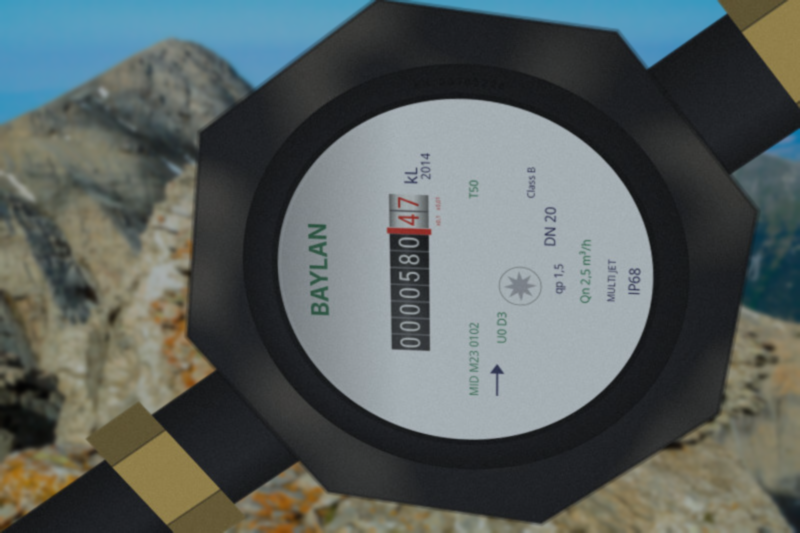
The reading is **580.47** kL
